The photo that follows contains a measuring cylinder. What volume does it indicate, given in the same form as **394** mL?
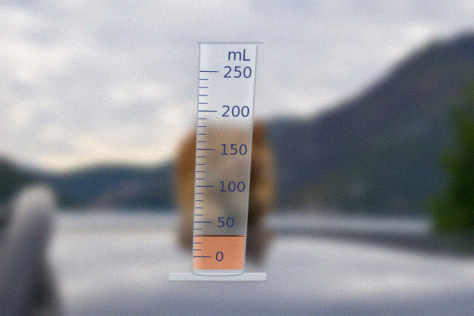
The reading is **30** mL
